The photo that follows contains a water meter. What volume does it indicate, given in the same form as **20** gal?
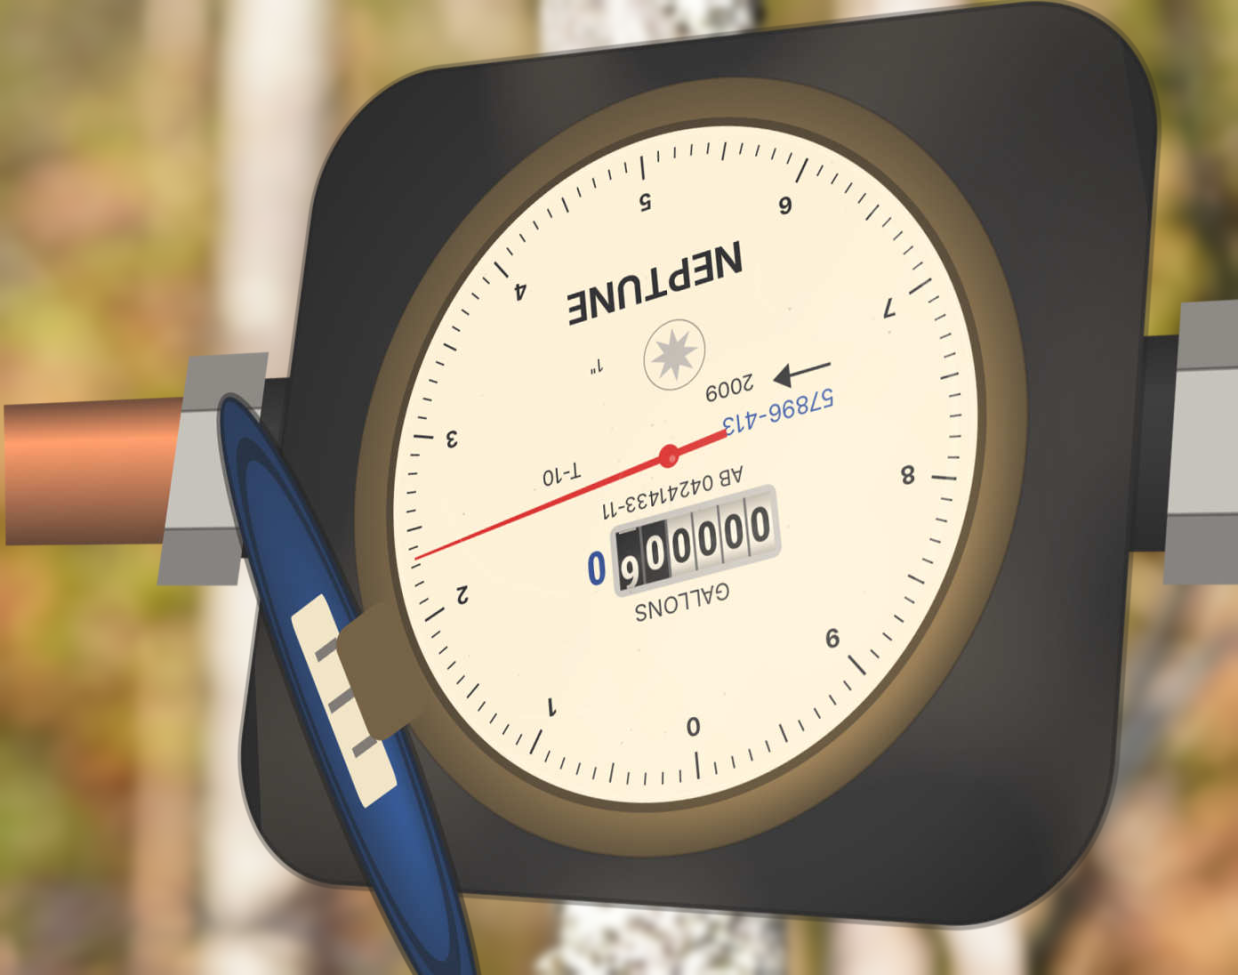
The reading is **62.3** gal
